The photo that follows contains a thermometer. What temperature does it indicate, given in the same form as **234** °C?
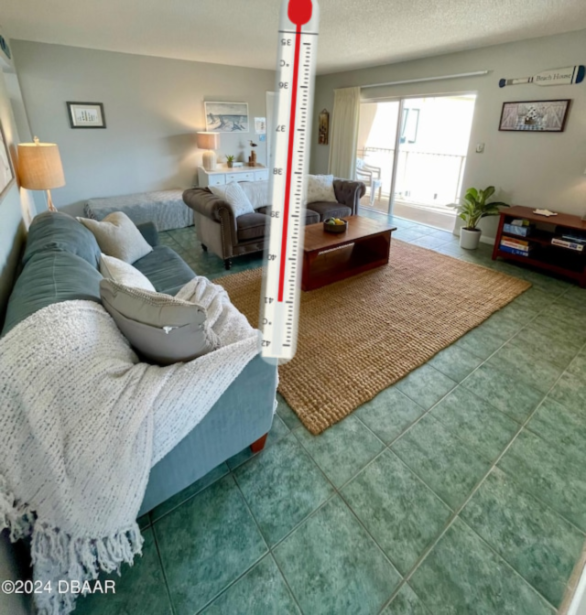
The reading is **41** °C
